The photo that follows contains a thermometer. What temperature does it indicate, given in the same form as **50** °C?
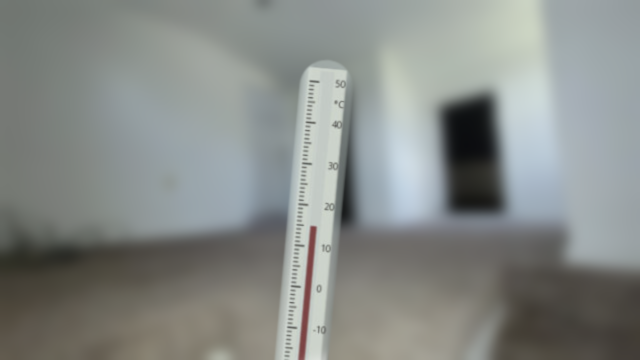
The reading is **15** °C
